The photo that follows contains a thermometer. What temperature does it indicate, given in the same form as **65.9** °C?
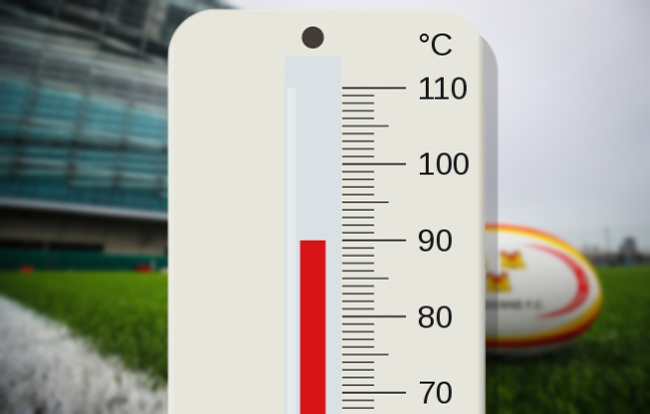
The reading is **90** °C
